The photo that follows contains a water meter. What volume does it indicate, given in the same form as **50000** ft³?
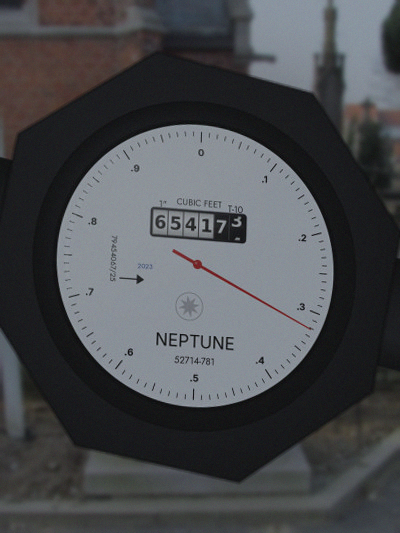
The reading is **654173.32** ft³
